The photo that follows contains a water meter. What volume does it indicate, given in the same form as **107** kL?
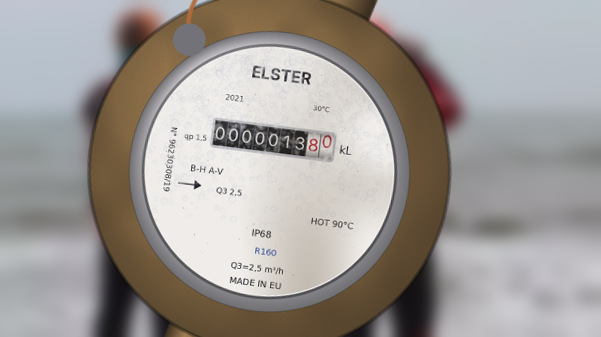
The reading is **13.80** kL
